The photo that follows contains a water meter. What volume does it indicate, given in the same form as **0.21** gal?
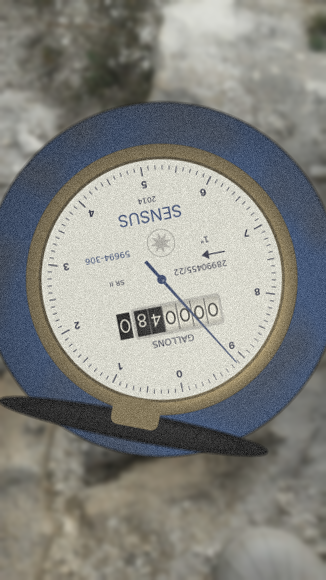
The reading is **479.1** gal
